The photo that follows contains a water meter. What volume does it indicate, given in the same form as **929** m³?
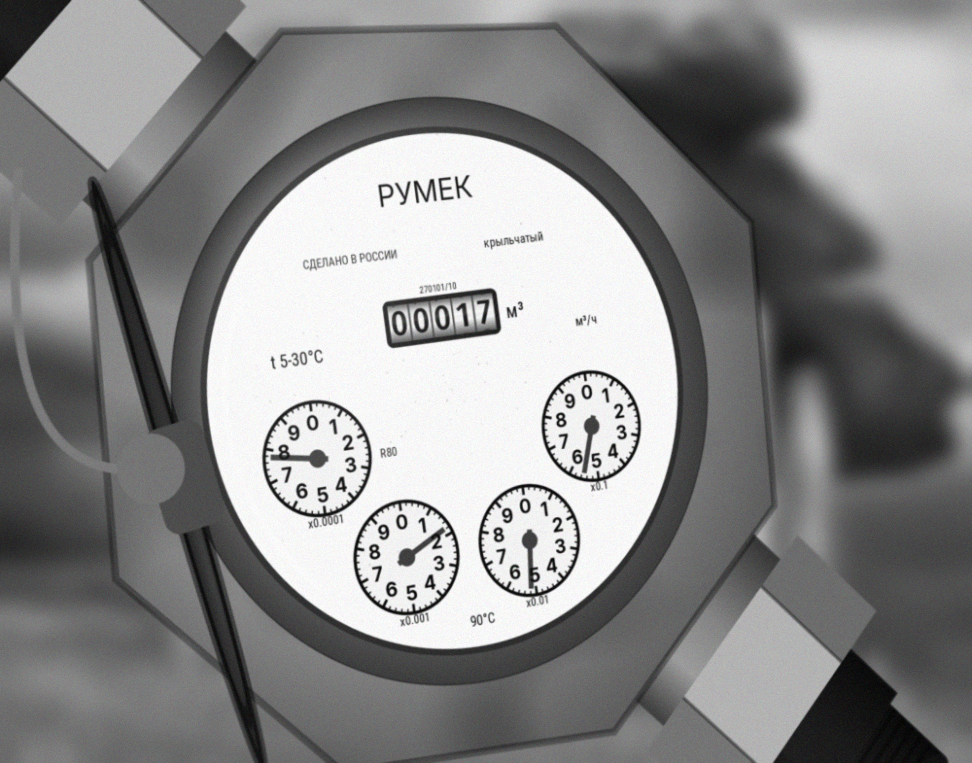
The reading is **17.5517** m³
